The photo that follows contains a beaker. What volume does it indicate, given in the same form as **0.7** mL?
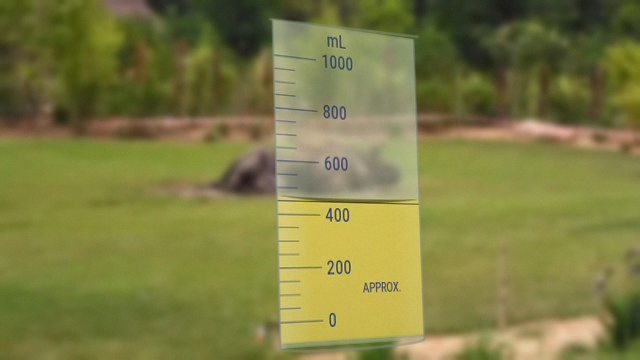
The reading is **450** mL
